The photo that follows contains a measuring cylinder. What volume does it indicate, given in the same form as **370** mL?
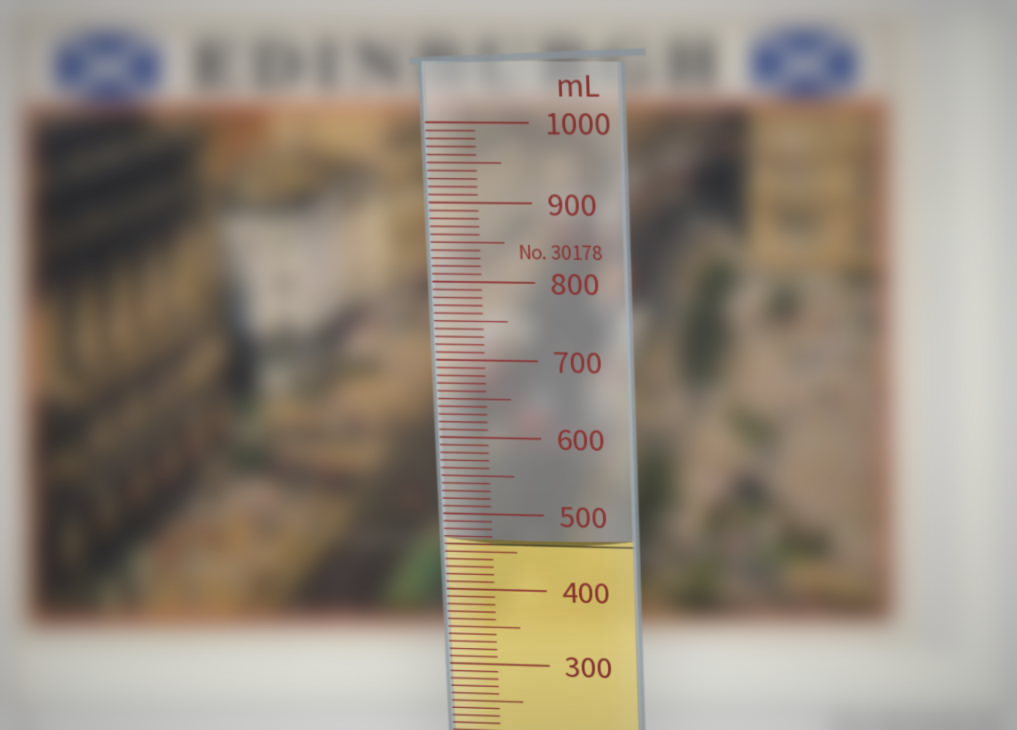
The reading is **460** mL
